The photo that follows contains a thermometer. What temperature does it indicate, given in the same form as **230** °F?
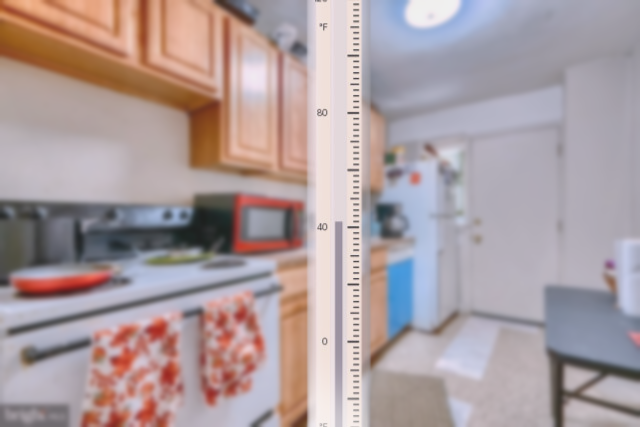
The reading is **42** °F
